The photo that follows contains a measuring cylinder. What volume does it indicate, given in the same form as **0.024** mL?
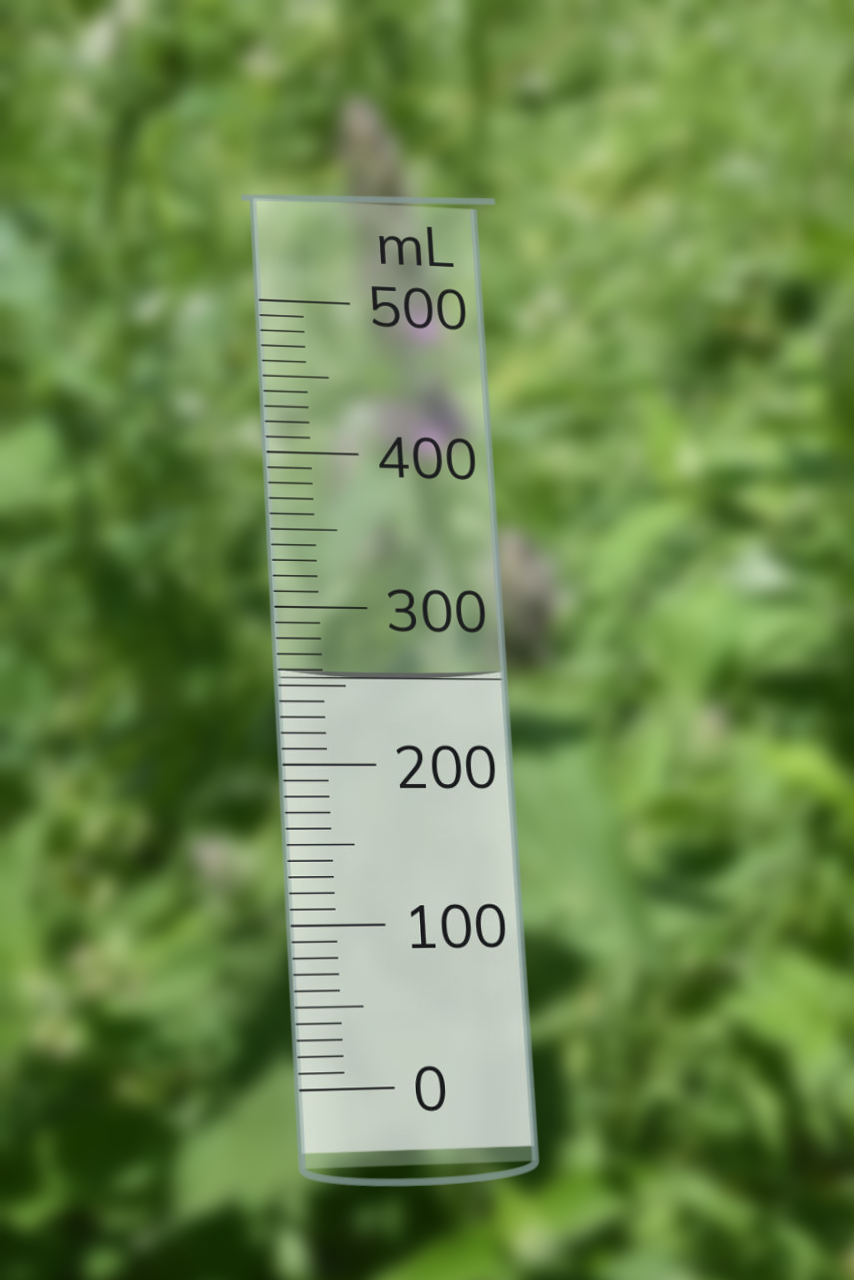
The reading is **255** mL
